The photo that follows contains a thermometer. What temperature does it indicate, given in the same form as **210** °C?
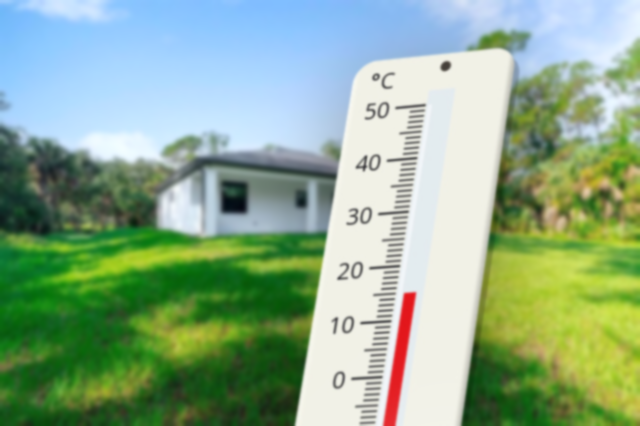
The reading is **15** °C
